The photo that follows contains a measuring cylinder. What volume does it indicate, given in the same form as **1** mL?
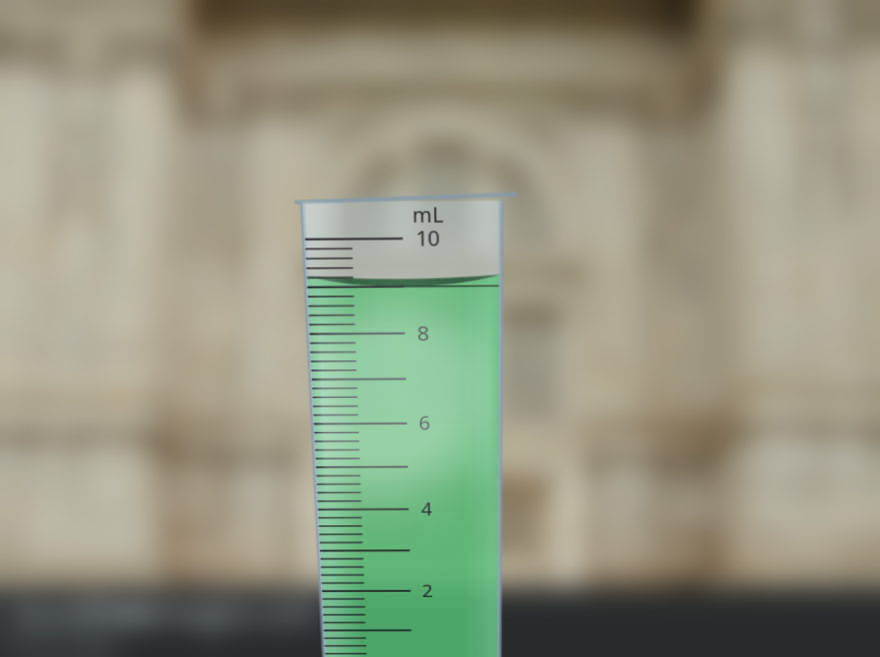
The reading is **9** mL
